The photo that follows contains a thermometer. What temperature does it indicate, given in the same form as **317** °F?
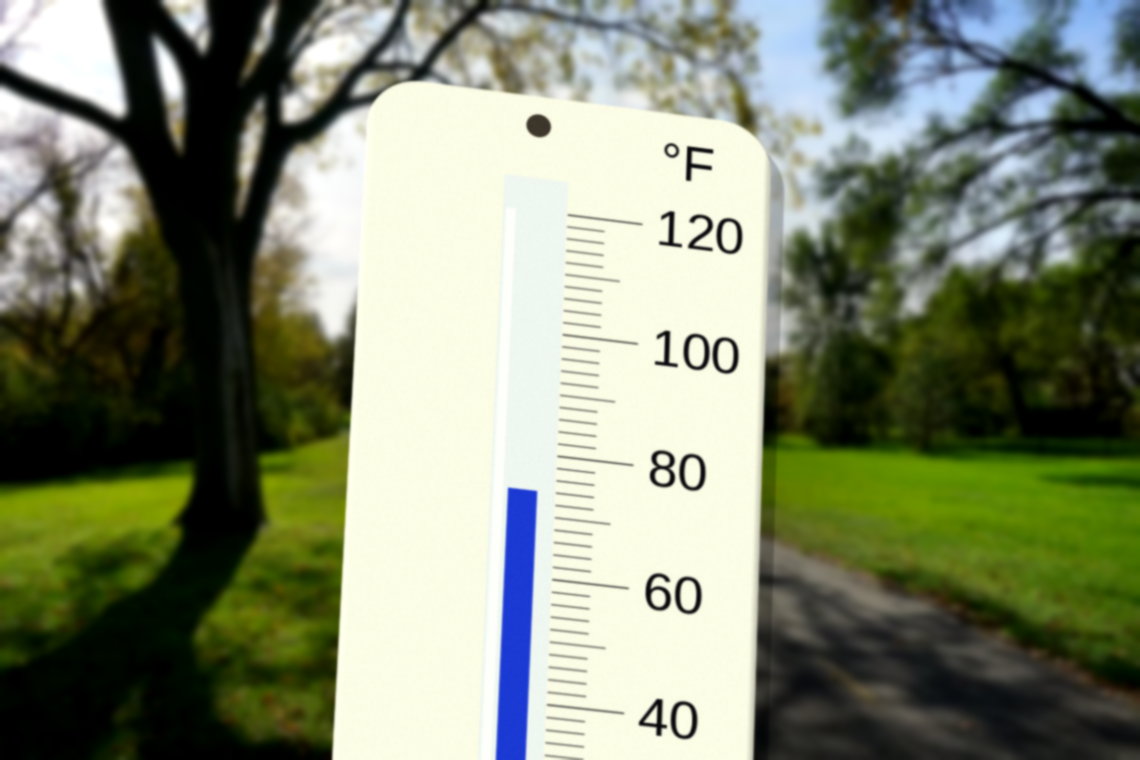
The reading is **74** °F
